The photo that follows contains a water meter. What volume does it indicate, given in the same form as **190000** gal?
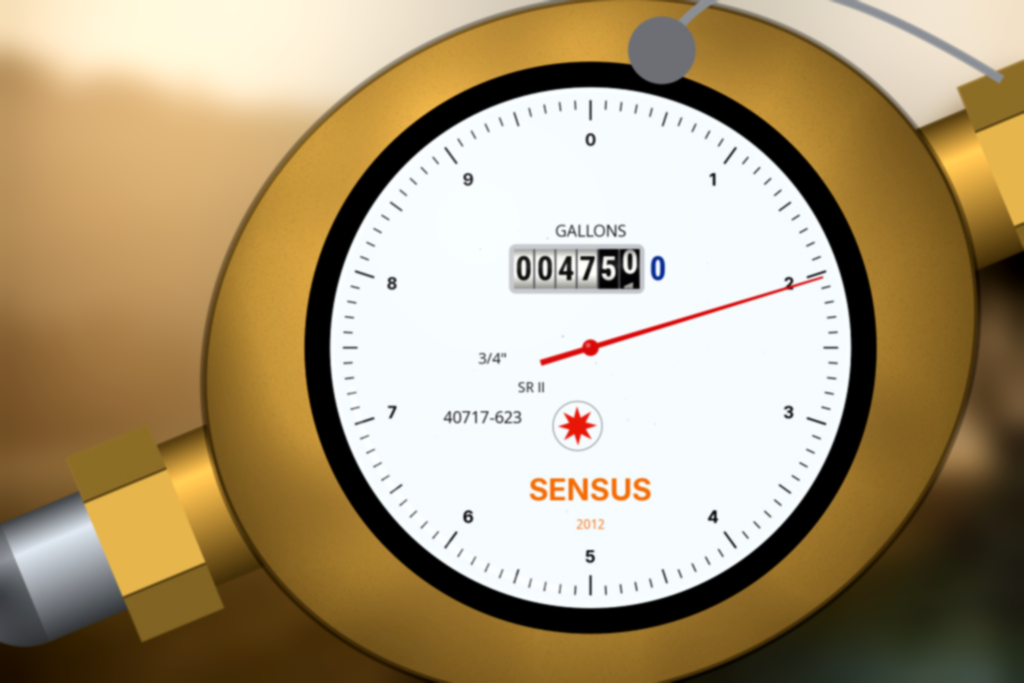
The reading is **47502.0** gal
